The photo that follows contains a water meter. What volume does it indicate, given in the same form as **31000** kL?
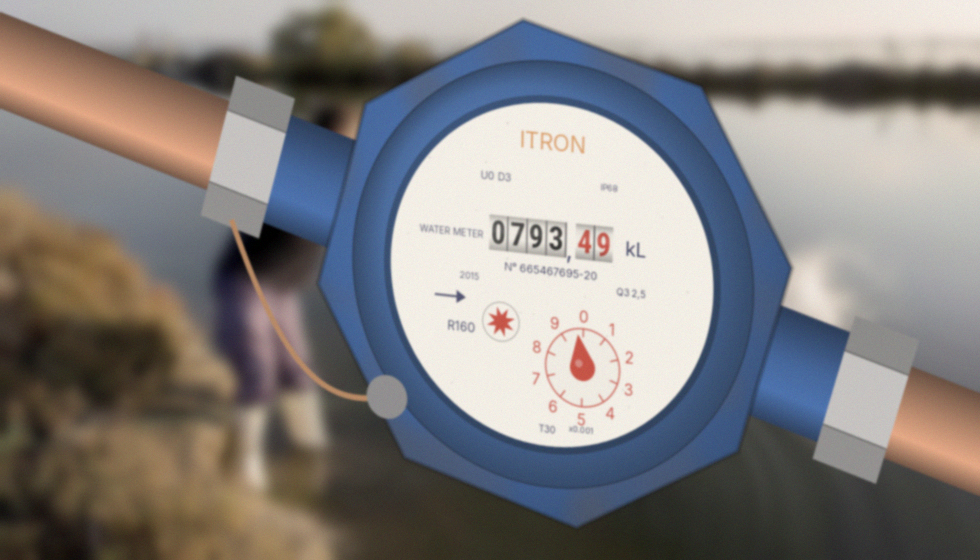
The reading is **793.489** kL
